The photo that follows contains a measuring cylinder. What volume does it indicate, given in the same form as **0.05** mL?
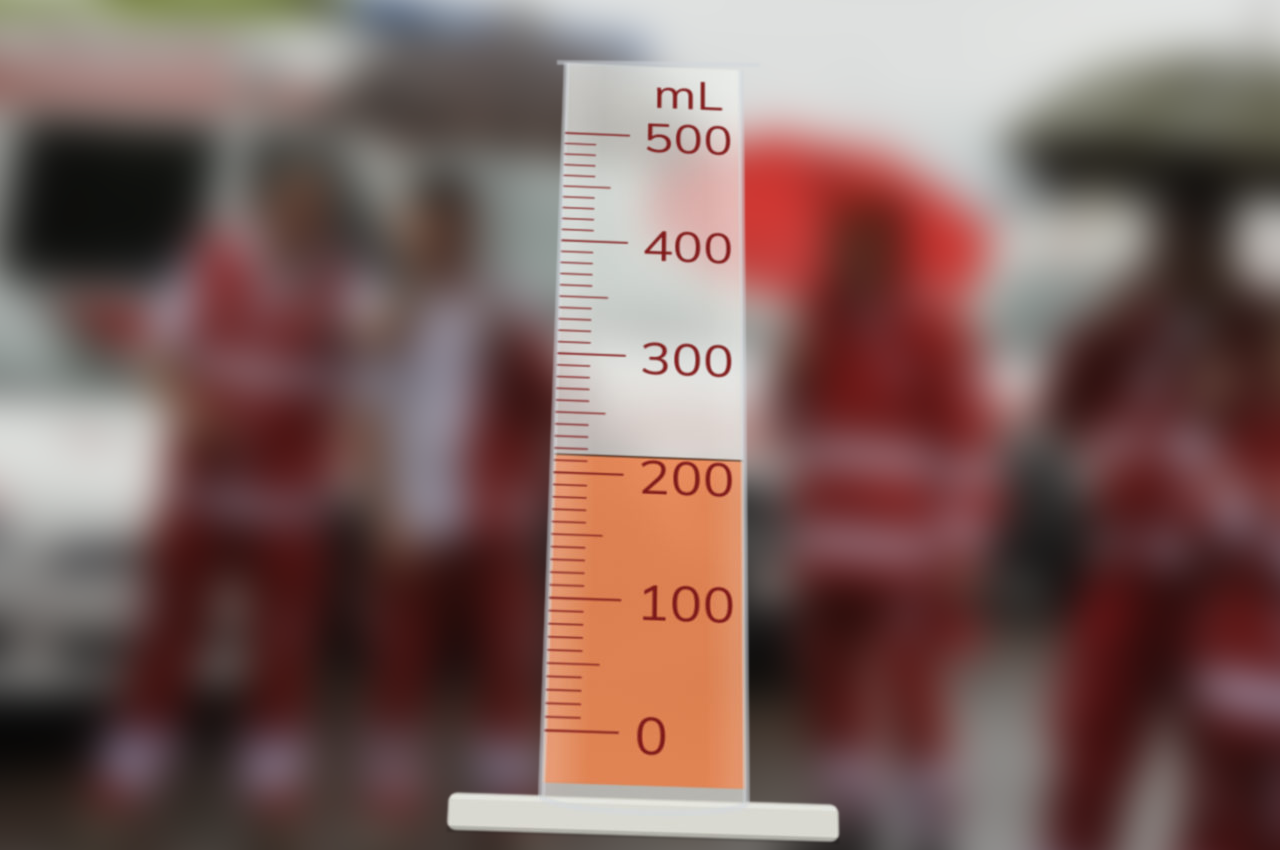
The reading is **215** mL
